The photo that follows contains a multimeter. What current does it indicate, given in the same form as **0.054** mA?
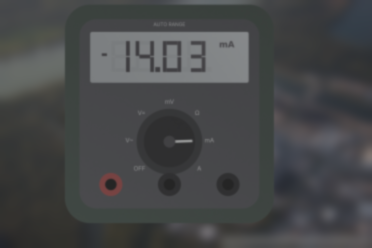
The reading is **-14.03** mA
